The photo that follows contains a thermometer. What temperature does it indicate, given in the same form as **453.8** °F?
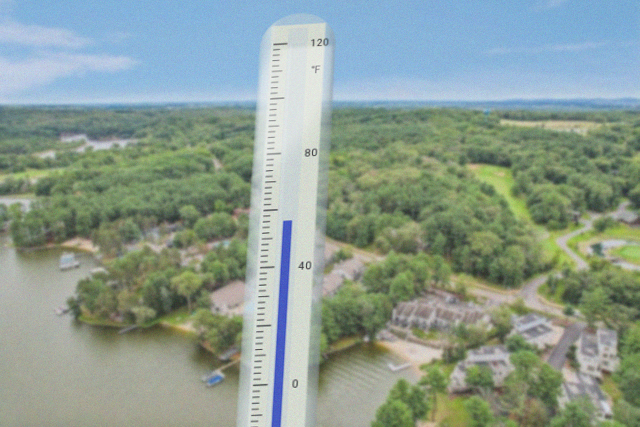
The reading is **56** °F
